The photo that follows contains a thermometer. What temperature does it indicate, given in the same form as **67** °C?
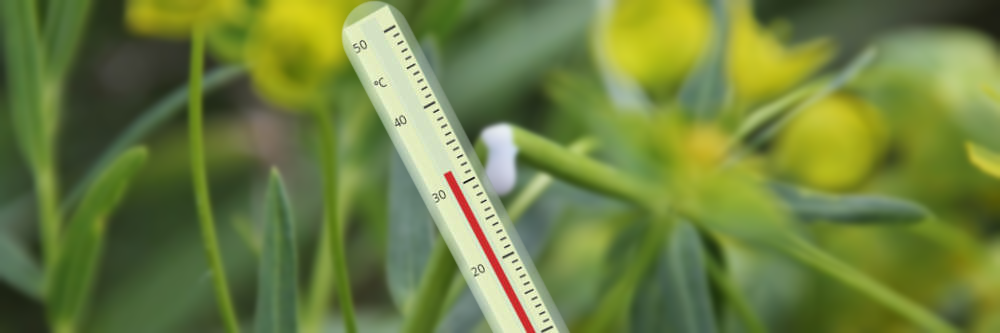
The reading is **32** °C
